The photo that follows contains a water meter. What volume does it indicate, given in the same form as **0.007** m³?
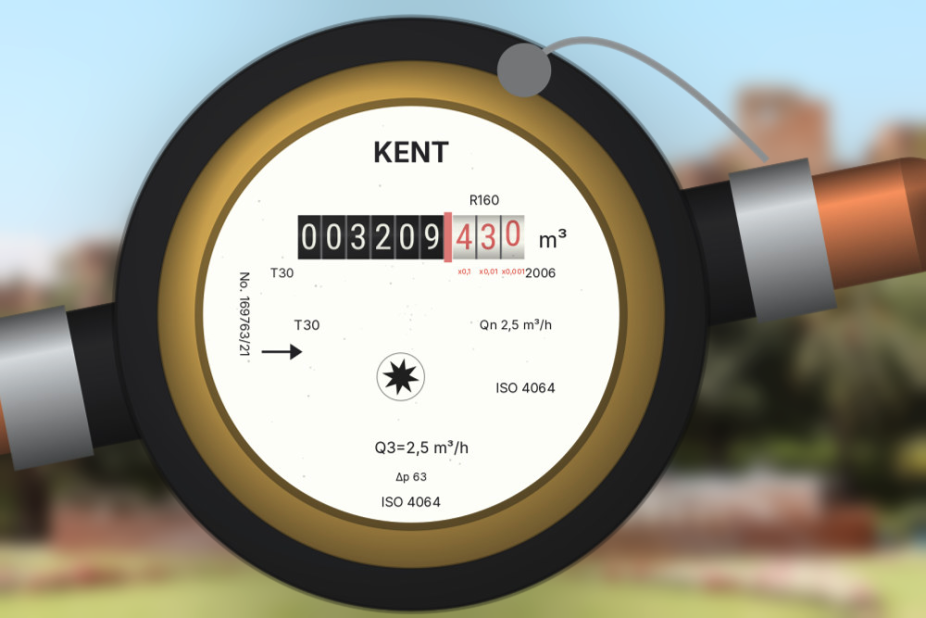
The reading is **3209.430** m³
